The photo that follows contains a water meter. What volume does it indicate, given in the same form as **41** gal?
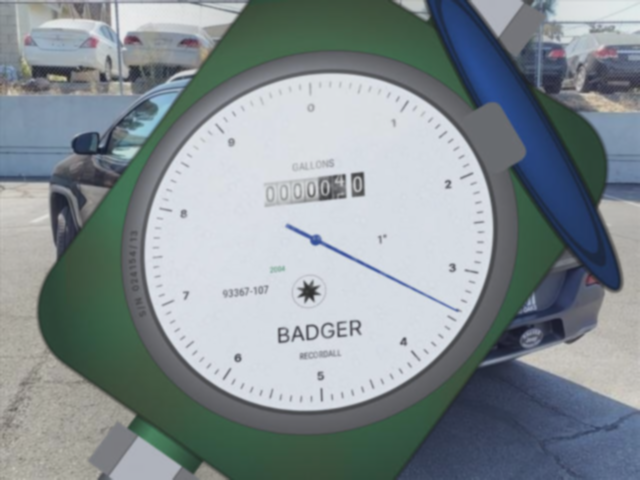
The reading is **43.4** gal
